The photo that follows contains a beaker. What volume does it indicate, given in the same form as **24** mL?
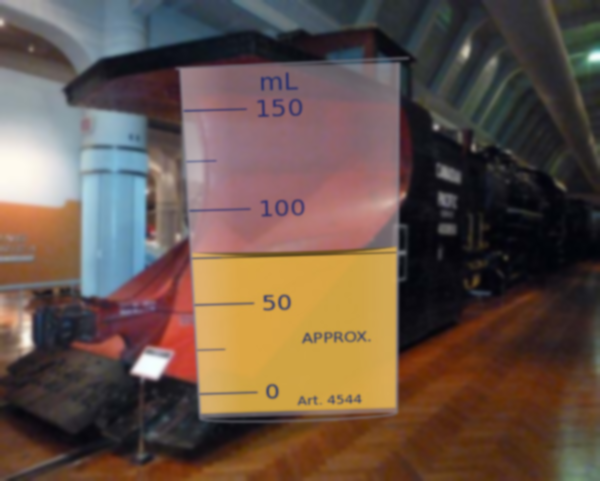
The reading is **75** mL
